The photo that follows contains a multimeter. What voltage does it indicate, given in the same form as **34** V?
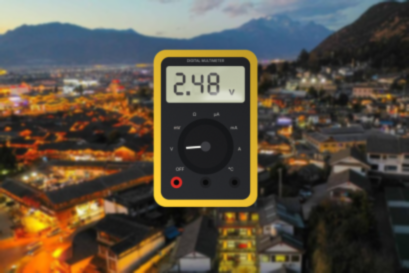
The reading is **2.48** V
